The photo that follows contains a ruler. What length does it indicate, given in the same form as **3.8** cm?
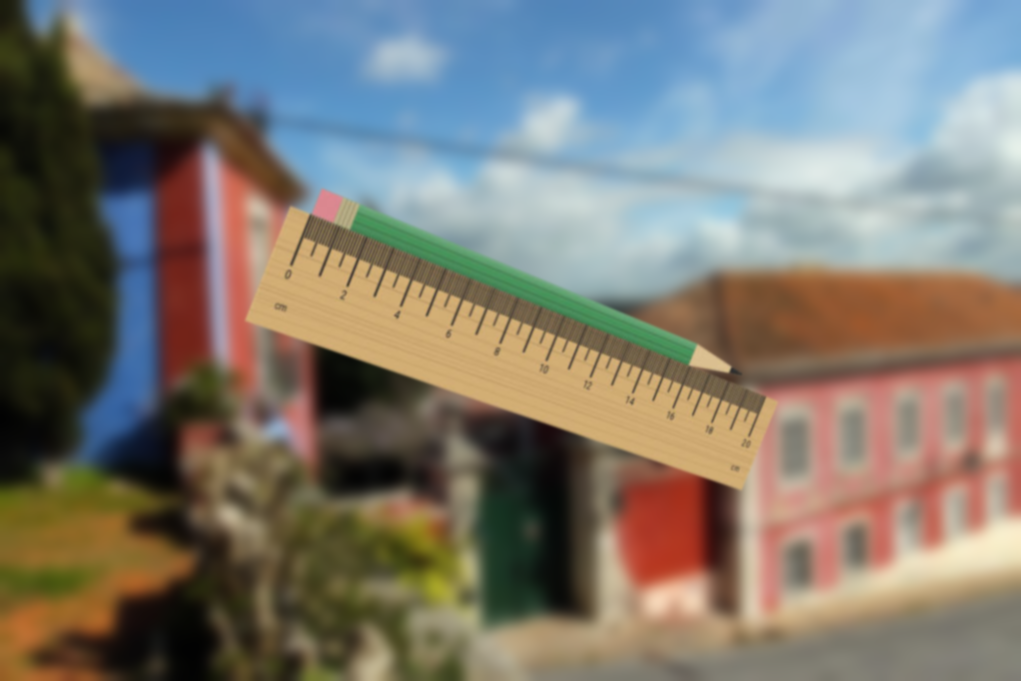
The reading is **18.5** cm
